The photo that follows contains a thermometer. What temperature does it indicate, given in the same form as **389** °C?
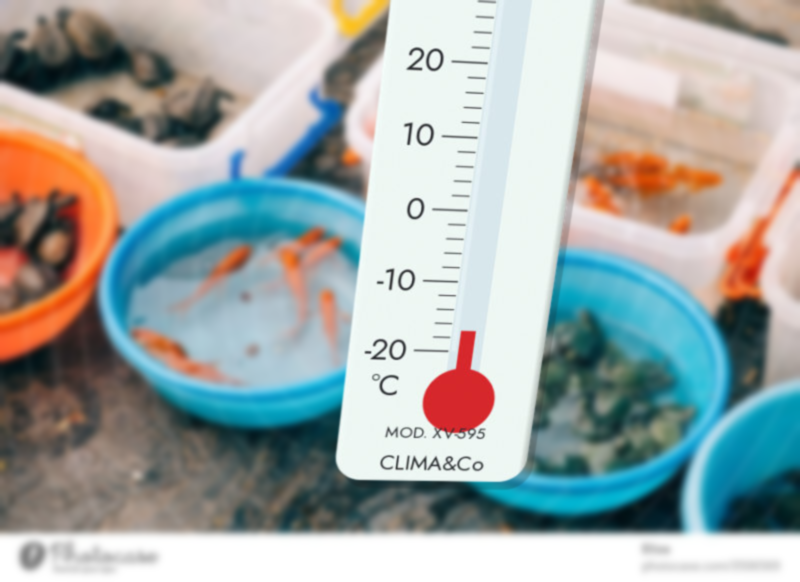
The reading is **-17** °C
